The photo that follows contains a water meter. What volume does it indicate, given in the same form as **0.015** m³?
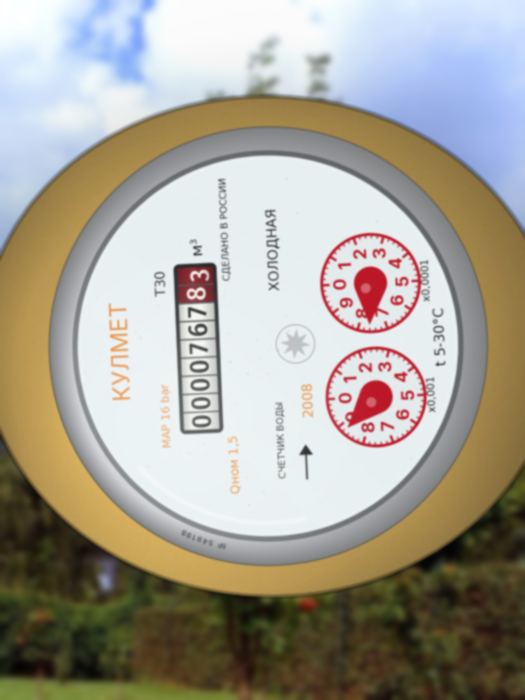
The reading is **767.8287** m³
